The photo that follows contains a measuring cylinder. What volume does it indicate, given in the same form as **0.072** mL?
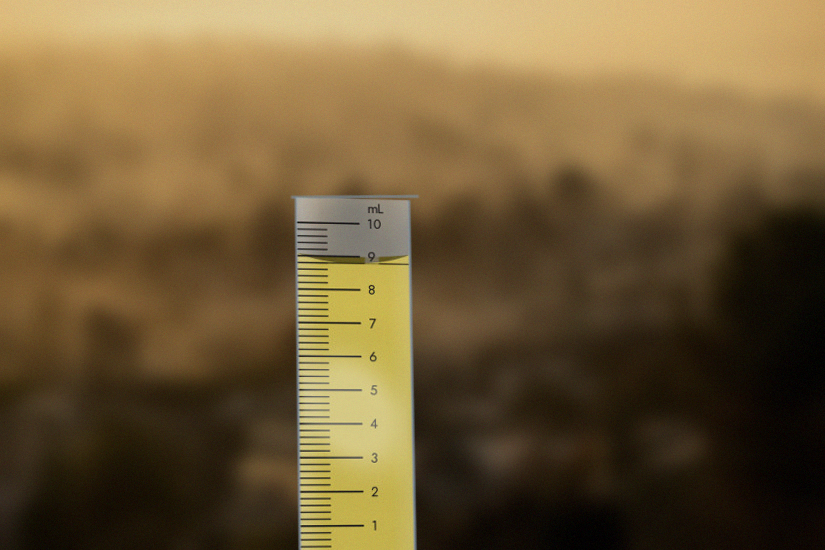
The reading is **8.8** mL
